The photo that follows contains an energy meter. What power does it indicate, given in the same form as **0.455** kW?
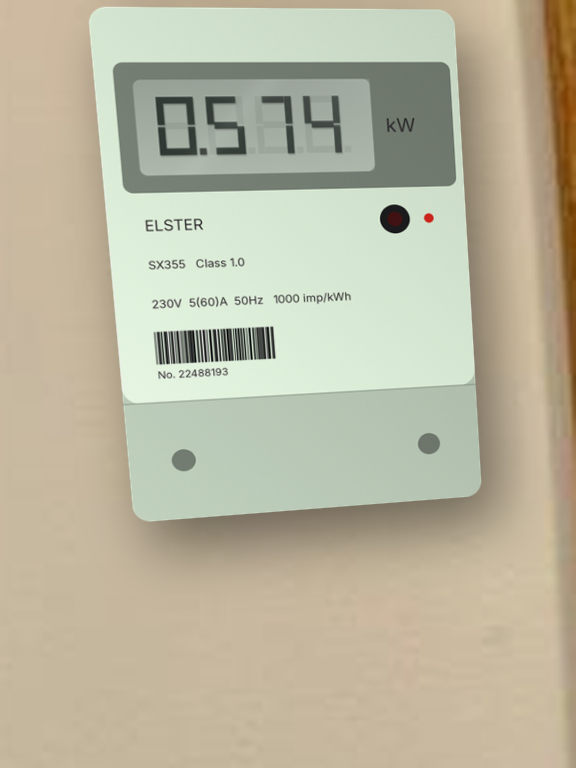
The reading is **0.574** kW
